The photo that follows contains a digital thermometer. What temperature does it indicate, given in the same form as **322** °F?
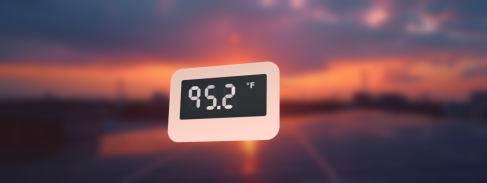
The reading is **95.2** °F
